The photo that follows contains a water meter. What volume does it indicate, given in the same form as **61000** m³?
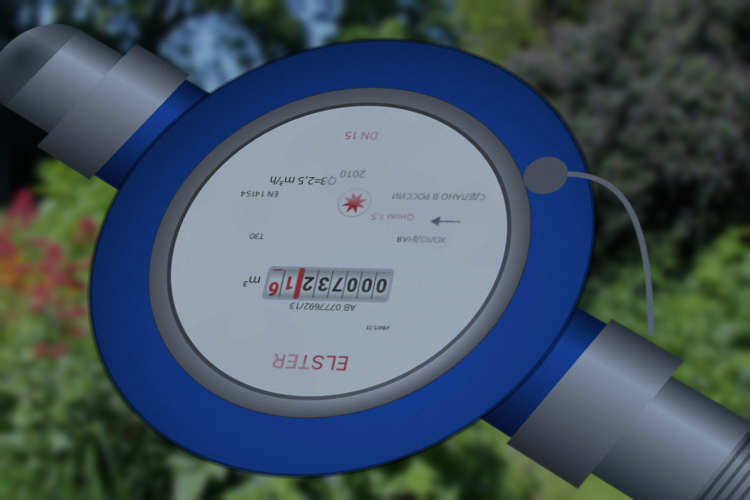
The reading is **732.16** m³
